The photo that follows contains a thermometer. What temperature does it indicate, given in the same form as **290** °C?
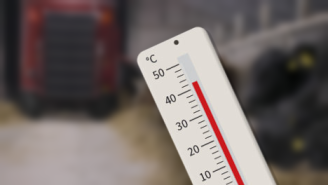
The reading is **42** °C
